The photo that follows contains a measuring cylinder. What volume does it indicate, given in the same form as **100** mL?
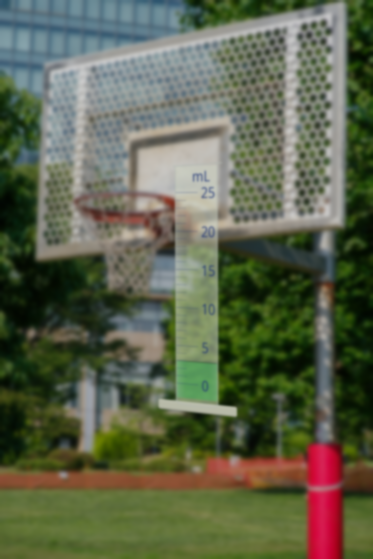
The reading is **3** mL
